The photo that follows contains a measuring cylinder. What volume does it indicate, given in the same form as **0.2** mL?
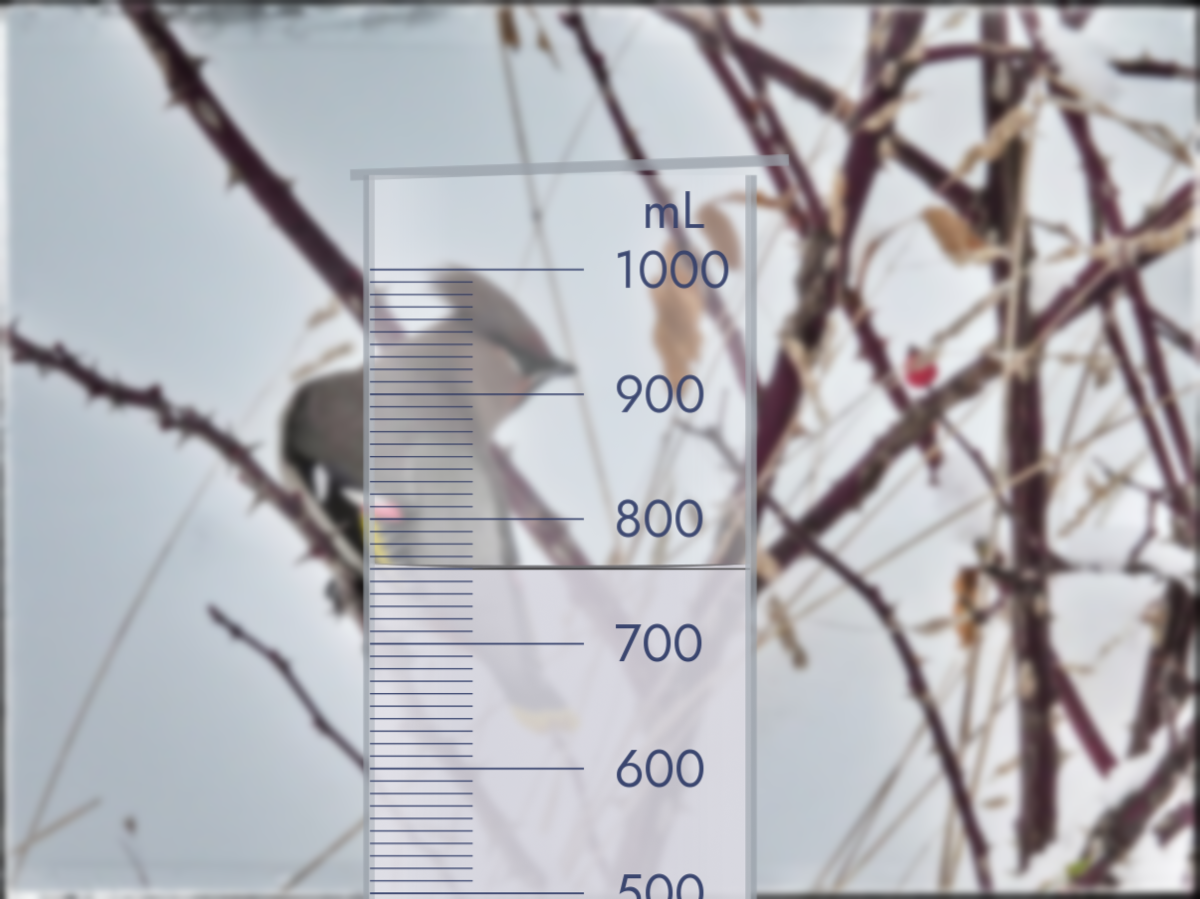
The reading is **760** mL
